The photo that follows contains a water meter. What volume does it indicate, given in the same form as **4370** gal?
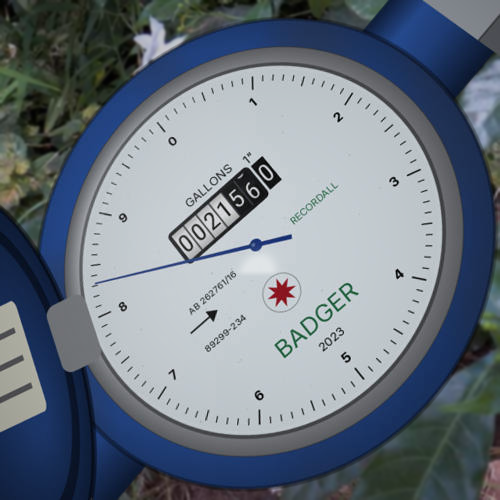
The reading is **21558.3** gal
